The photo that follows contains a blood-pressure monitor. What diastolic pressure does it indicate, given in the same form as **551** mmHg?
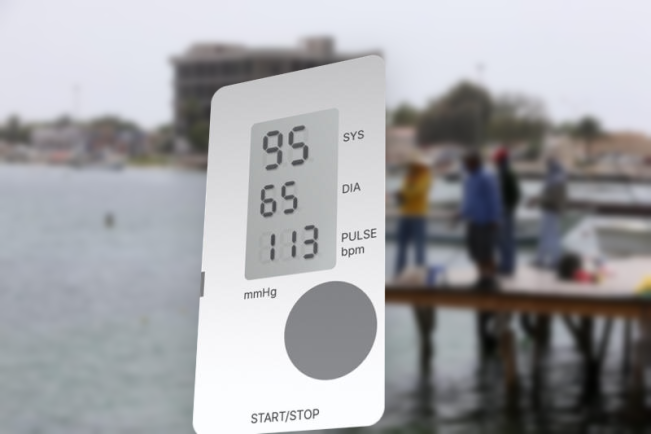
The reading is **65** mmHg
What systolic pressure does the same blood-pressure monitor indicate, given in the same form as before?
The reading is **95** mmHg
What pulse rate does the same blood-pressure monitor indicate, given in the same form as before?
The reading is **113** bpm
